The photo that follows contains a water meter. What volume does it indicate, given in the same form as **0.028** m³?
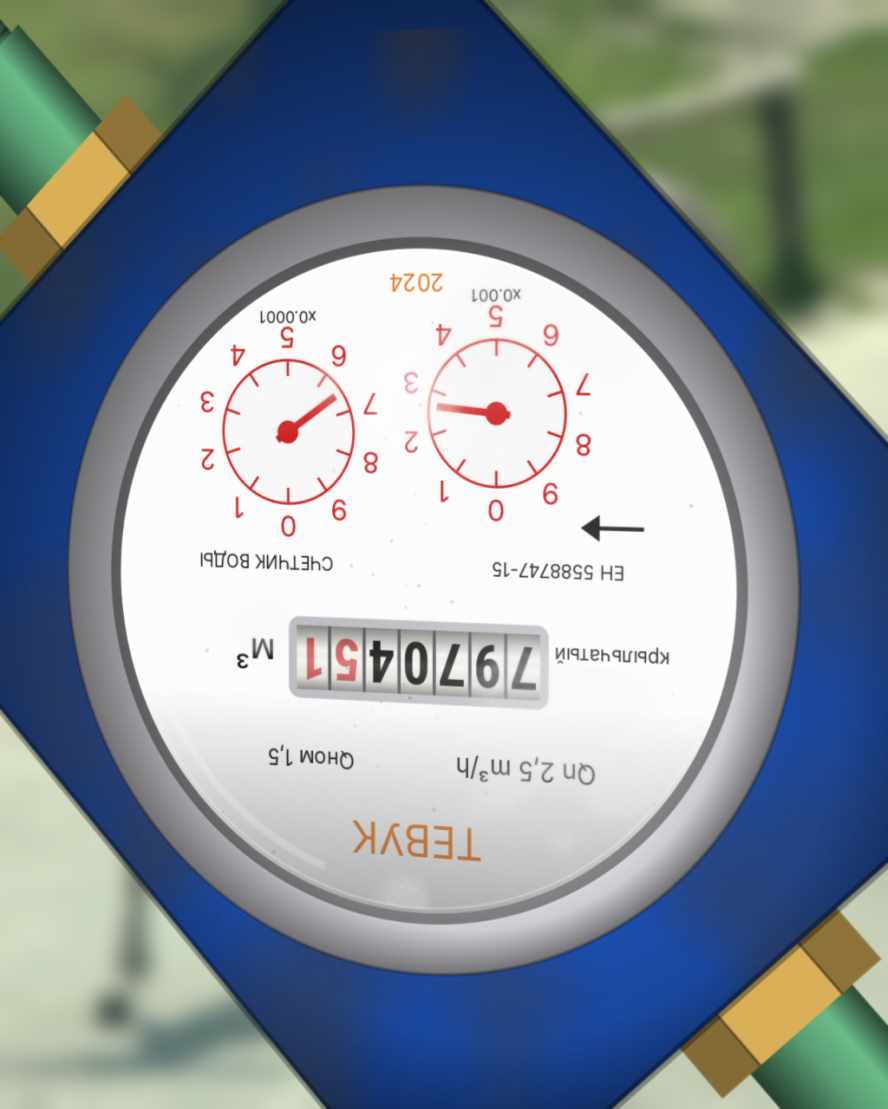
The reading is **79704.5126** m³
